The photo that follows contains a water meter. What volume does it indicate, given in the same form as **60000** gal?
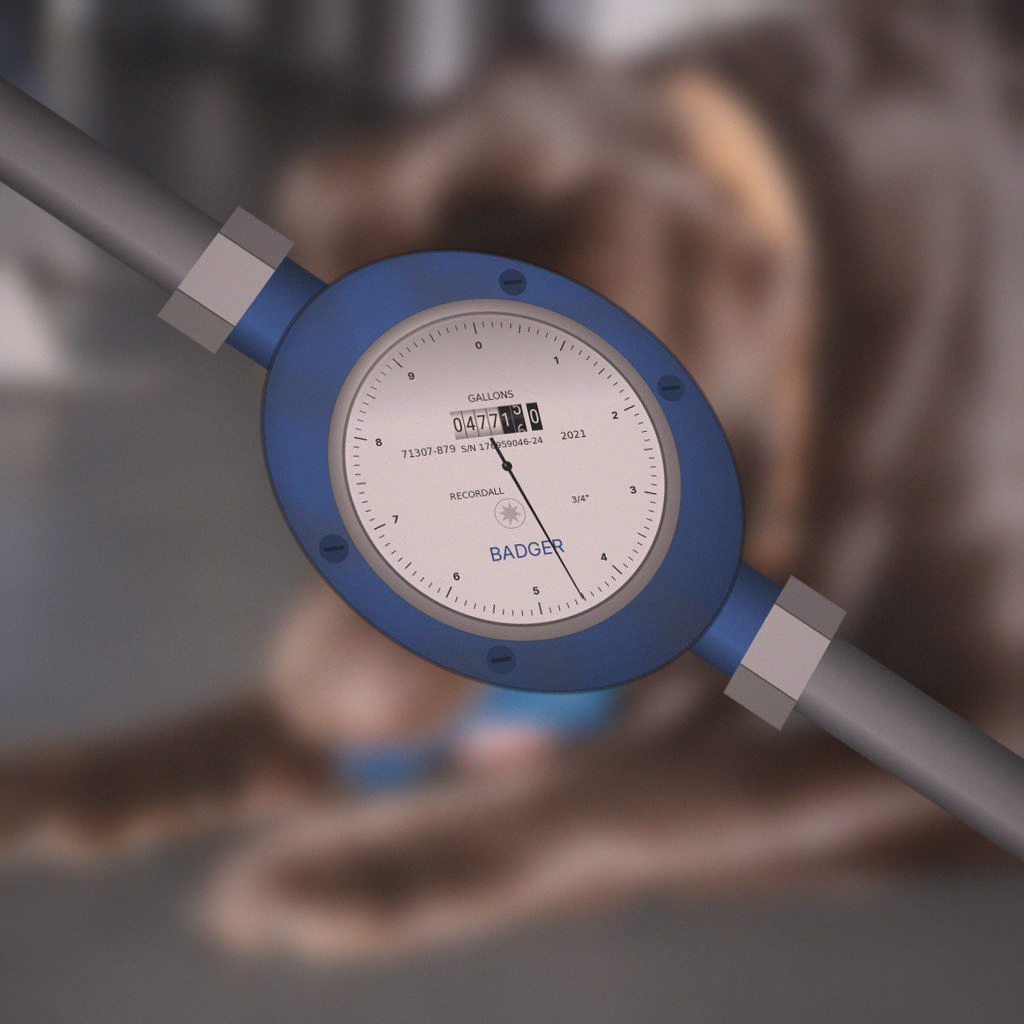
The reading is **477154.5** gal
